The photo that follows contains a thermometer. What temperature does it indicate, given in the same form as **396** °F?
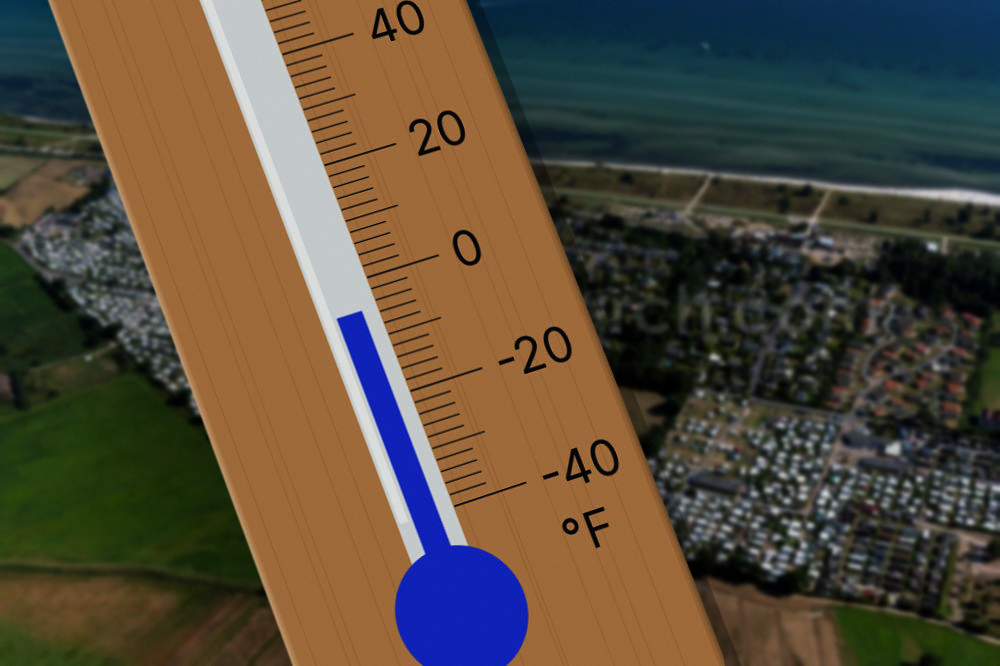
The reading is **-5** °F
